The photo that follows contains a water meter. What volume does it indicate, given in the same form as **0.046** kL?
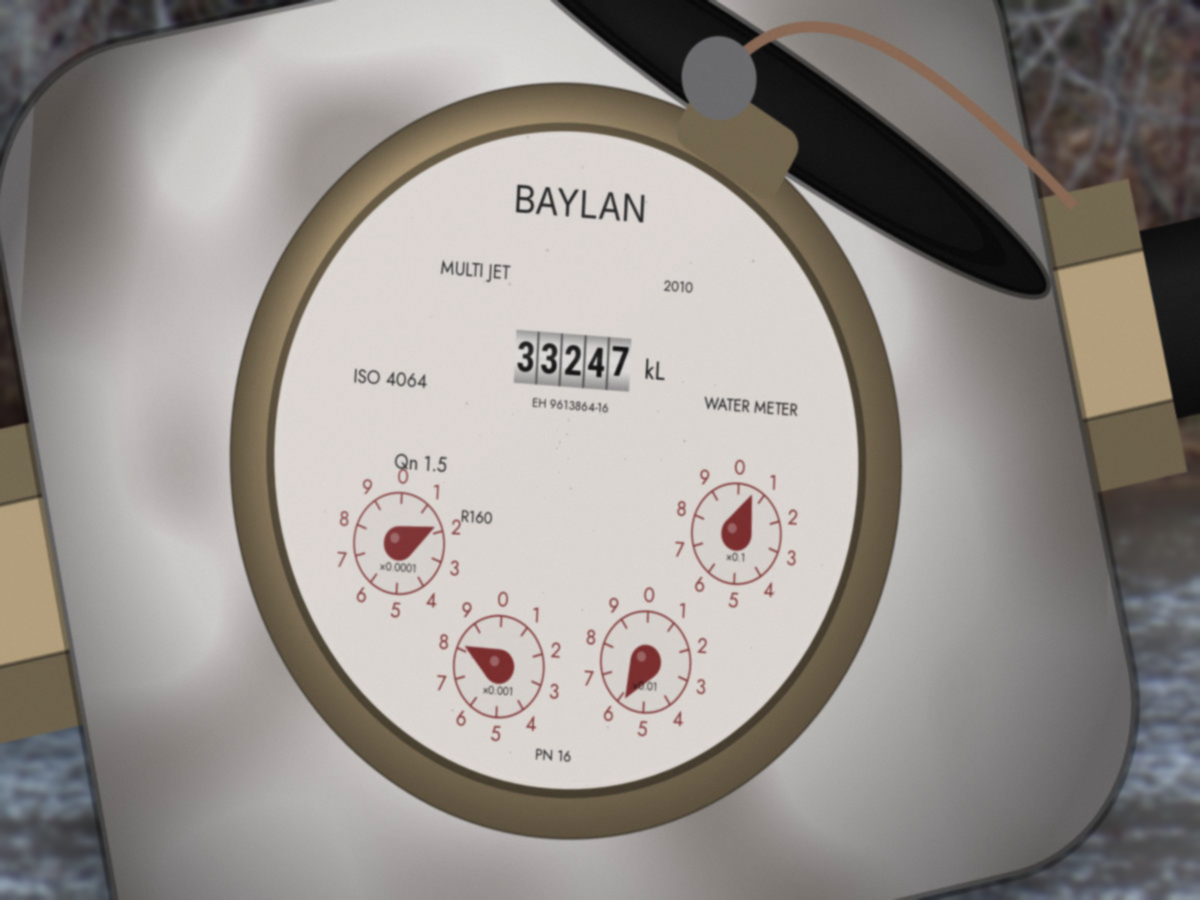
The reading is **33247.0581** kL
